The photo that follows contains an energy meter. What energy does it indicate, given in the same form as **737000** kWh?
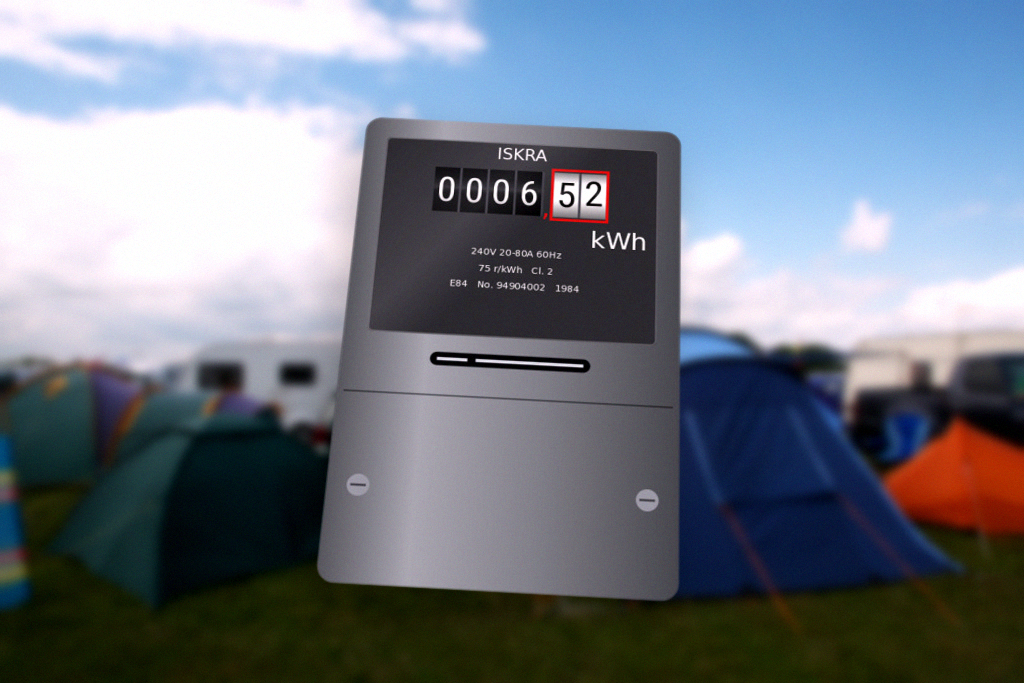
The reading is **6.52** kWh
